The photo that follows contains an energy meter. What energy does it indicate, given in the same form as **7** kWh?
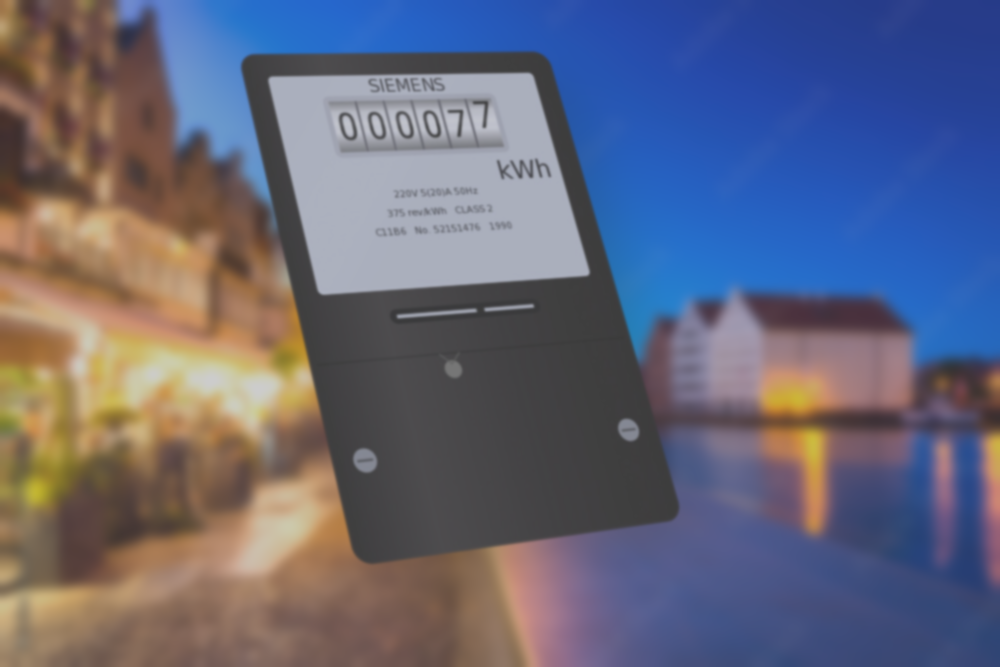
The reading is **77** kWh
